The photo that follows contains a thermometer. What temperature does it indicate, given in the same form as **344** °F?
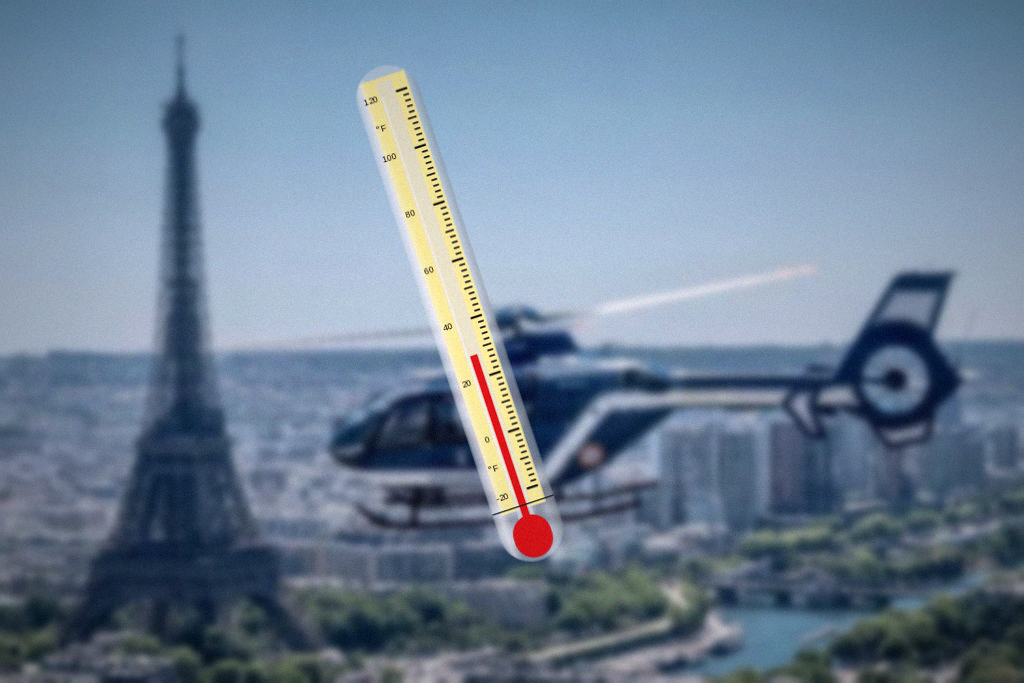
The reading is **28** °F
